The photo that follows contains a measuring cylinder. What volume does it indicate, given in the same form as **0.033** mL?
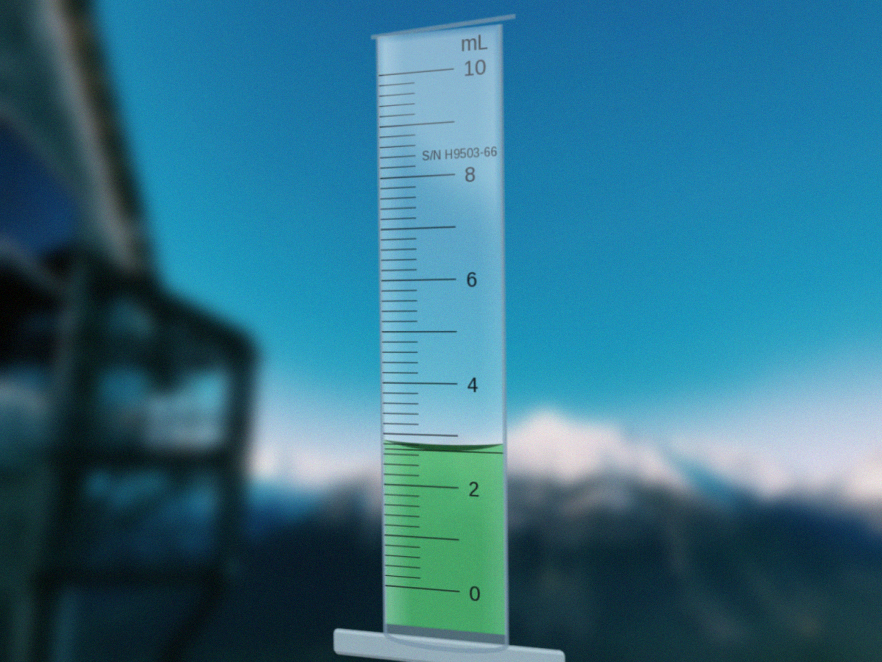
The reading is **2.7** mL
